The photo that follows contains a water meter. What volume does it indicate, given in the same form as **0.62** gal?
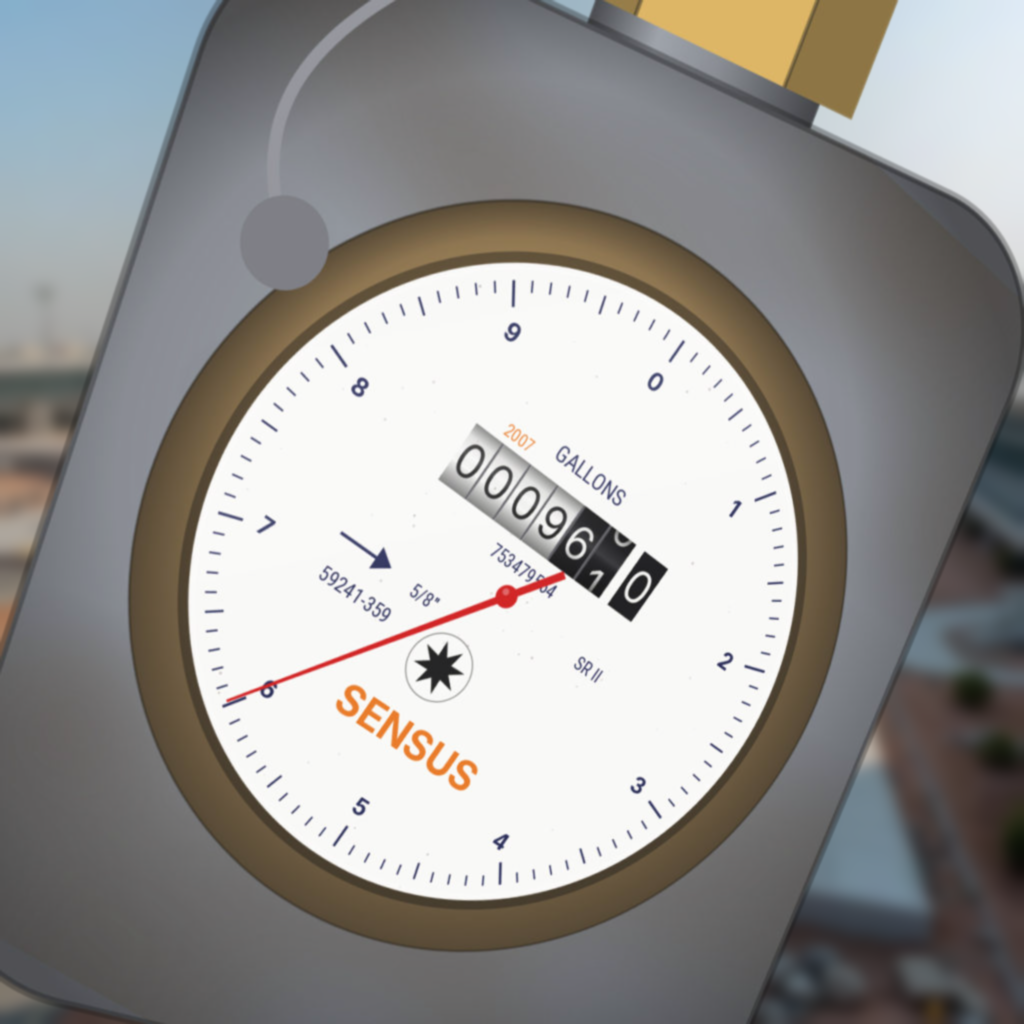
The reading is **9606.0** gal
